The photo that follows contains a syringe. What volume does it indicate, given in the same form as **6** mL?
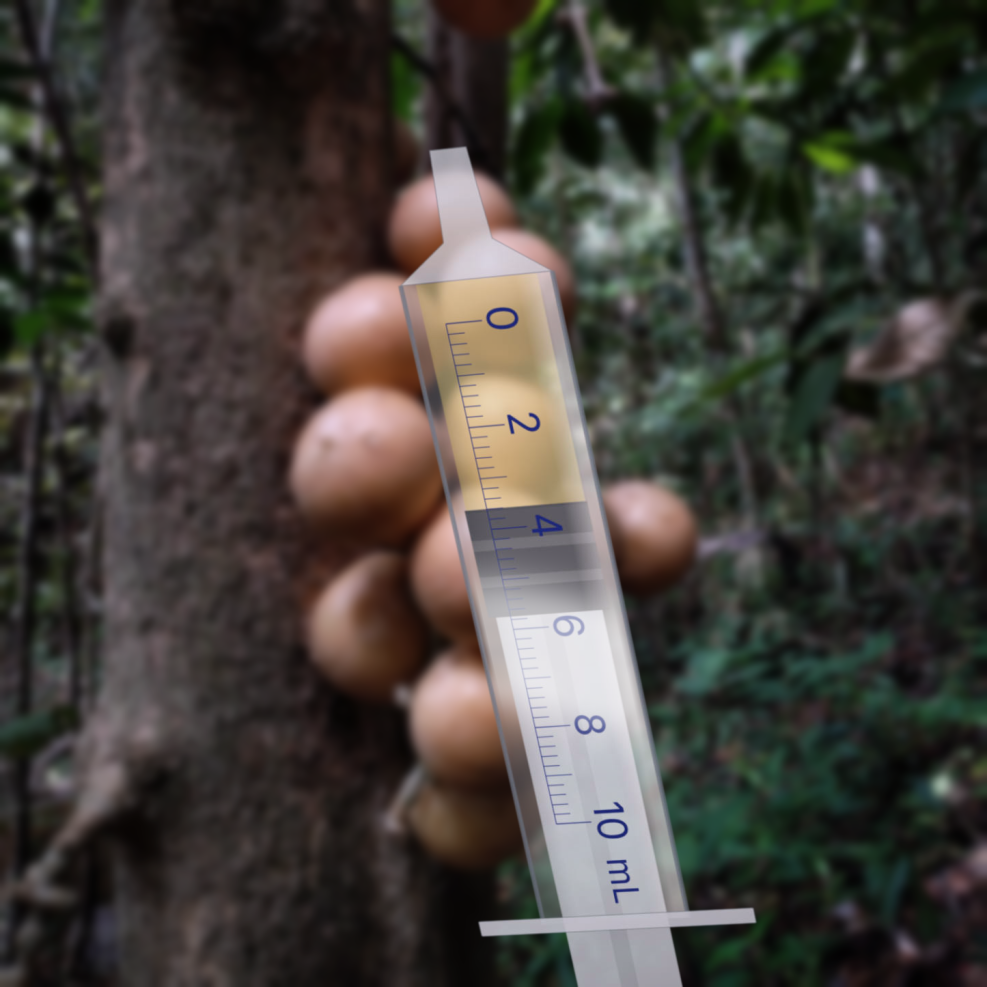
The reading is **3.6** mL
